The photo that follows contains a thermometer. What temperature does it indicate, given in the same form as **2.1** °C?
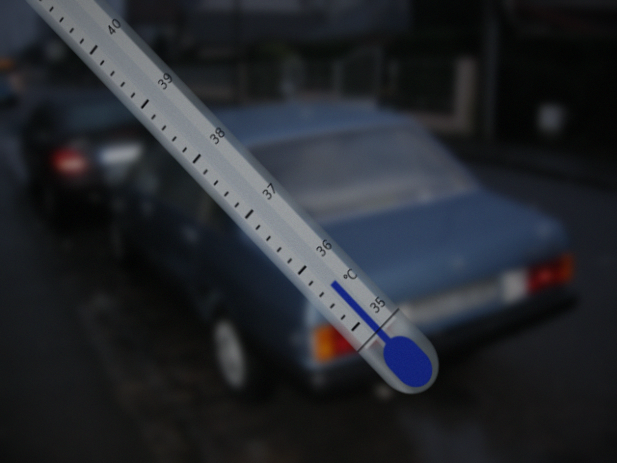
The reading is **35.6** °C
